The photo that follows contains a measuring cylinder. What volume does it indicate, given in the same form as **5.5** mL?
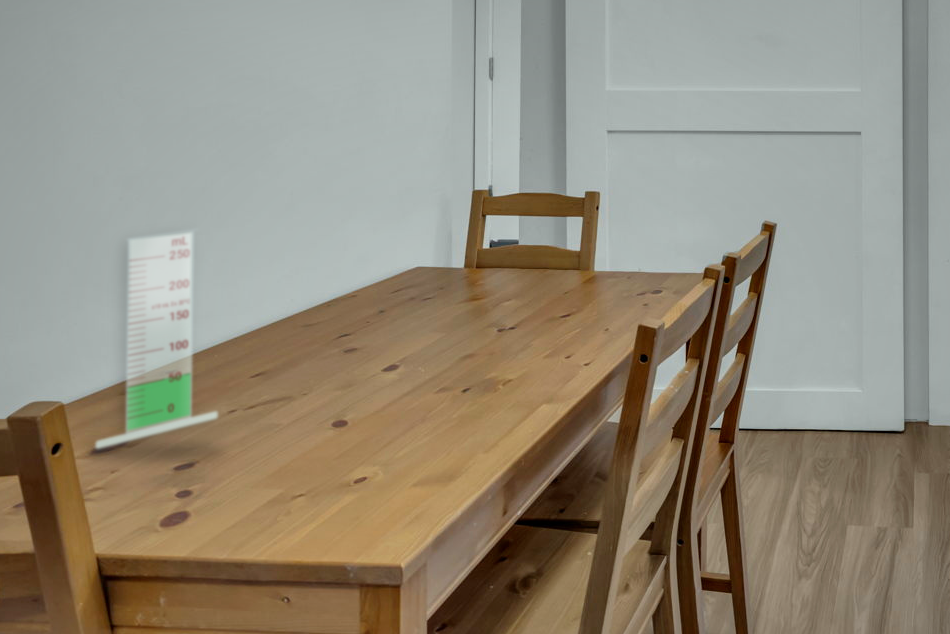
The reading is **50** mL
